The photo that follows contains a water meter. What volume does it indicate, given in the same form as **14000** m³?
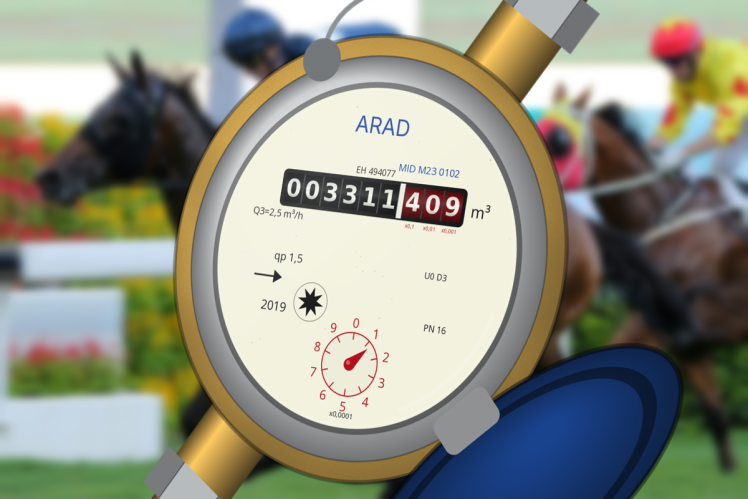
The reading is **3311.4091** m³
